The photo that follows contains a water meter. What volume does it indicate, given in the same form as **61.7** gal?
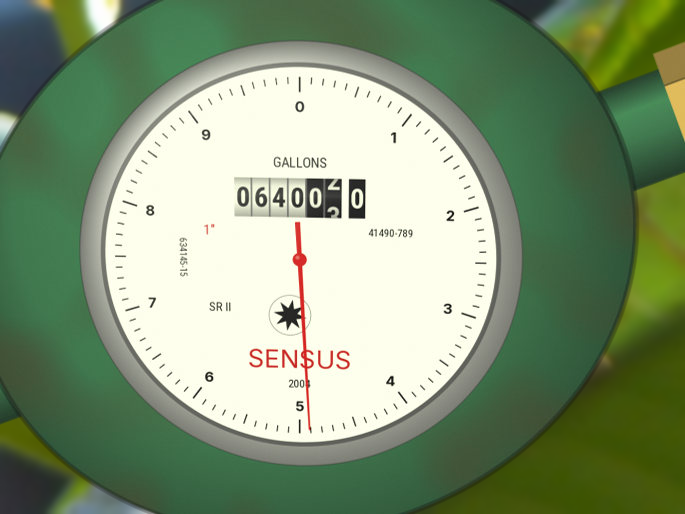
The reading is **640024.9** gal
